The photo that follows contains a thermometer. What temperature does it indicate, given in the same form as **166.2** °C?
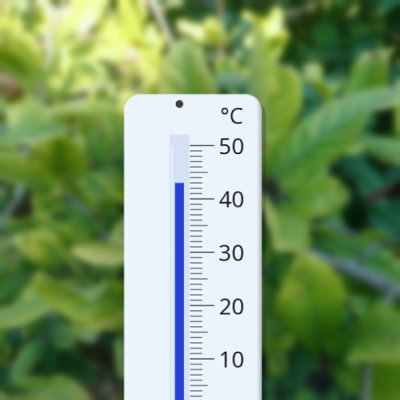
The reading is **43** °C
